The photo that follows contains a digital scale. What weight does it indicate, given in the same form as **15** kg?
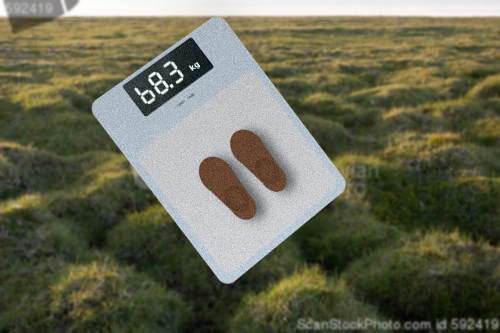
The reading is **68.3** kg
